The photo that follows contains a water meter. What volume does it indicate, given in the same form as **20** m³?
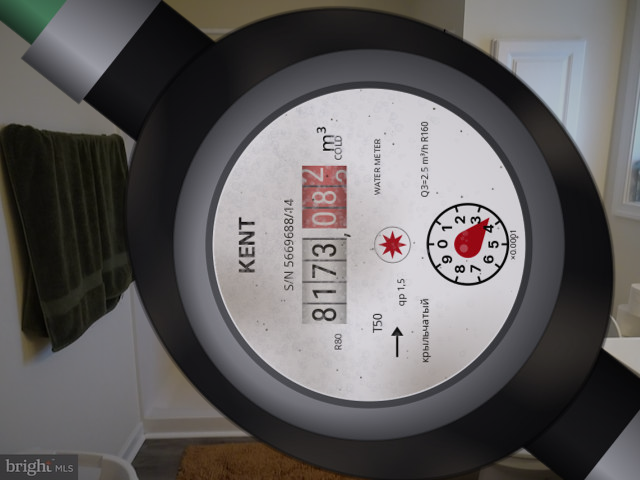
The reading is **8173.0823** m³
